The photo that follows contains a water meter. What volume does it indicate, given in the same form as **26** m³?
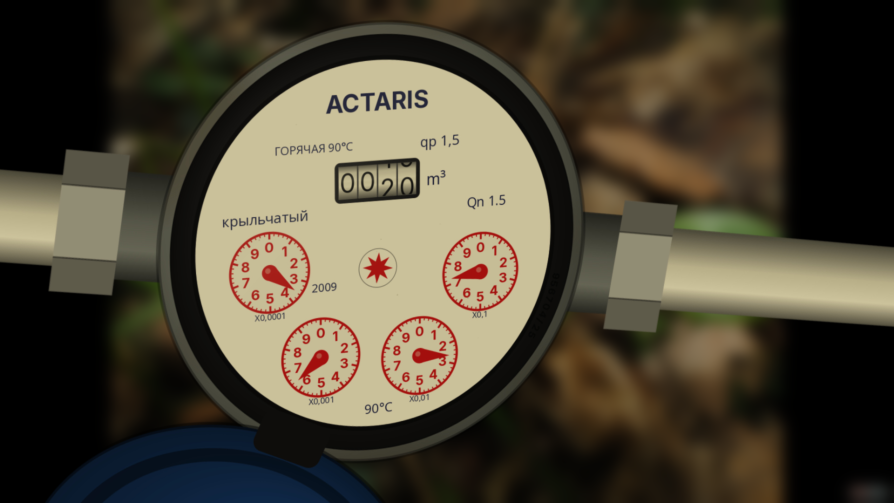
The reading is **19.7263** m³
